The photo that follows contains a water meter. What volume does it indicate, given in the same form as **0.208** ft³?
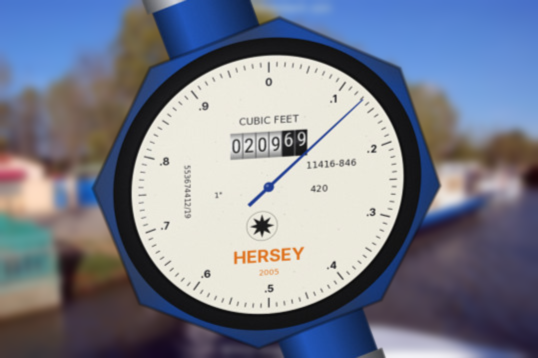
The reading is **20969.13** ft³
